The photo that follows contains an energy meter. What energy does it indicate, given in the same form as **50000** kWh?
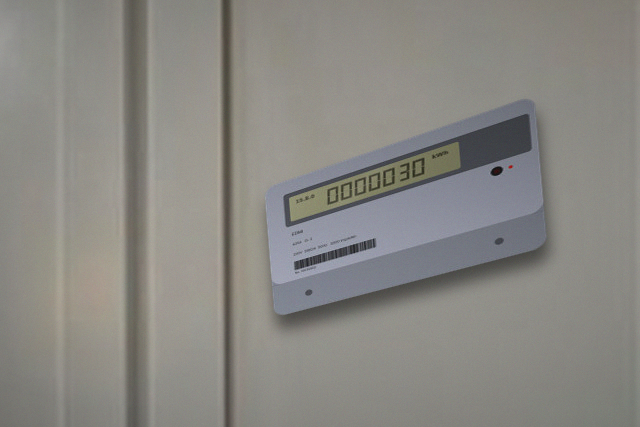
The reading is **30** kWh
